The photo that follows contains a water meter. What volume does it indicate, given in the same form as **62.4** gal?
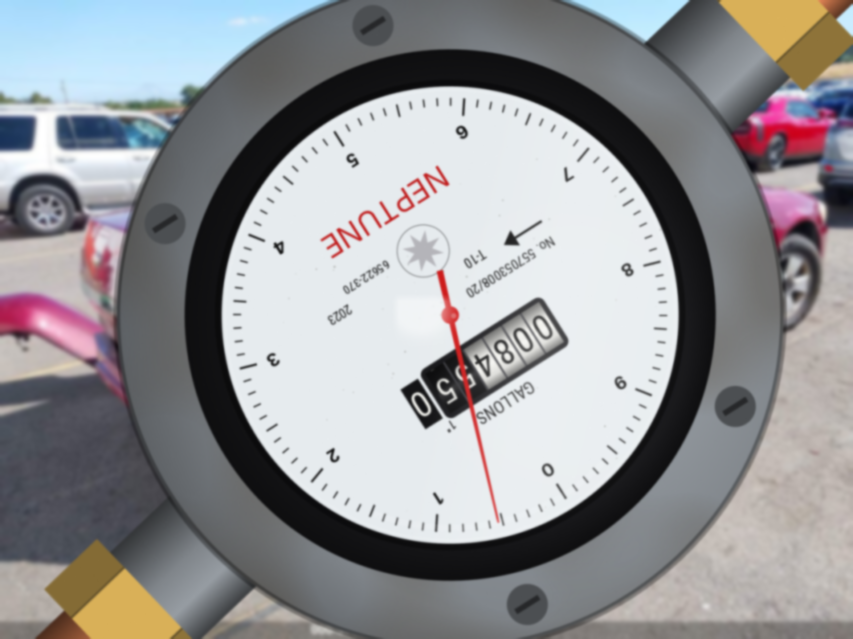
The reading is **84550.5** gal
